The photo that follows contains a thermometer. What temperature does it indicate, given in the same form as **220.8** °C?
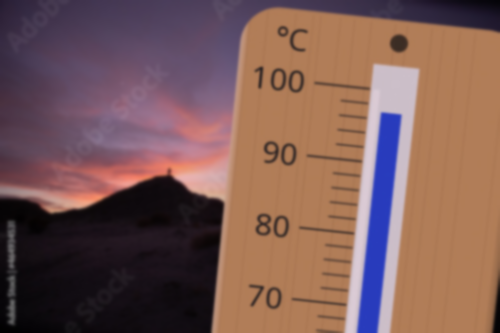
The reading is **97** °C
